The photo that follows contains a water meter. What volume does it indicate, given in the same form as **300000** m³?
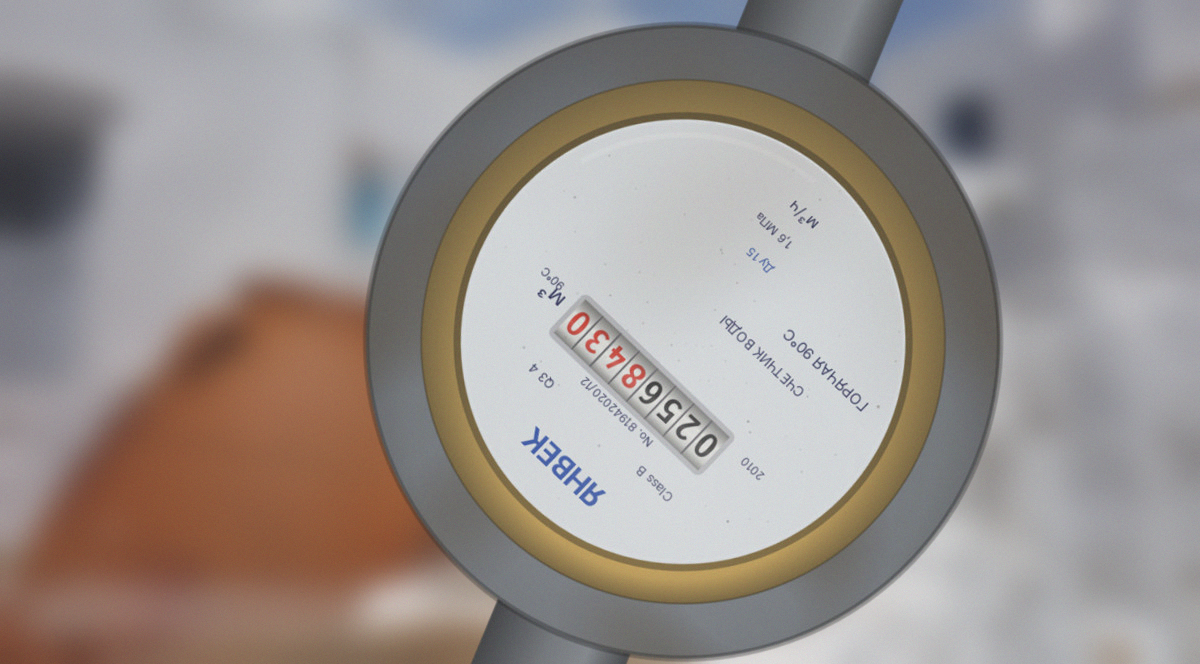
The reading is **256.8430** m³
